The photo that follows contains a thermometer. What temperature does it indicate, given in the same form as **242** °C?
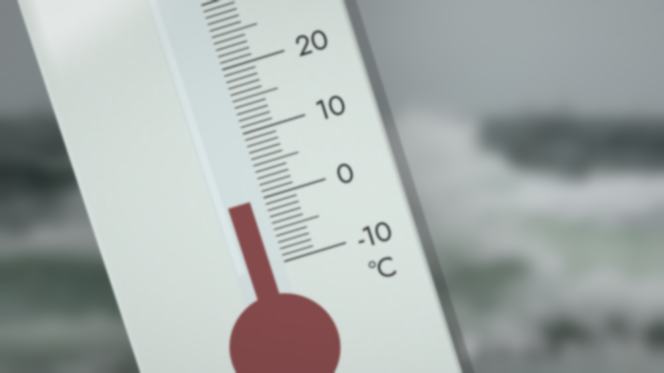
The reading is **0** °C
